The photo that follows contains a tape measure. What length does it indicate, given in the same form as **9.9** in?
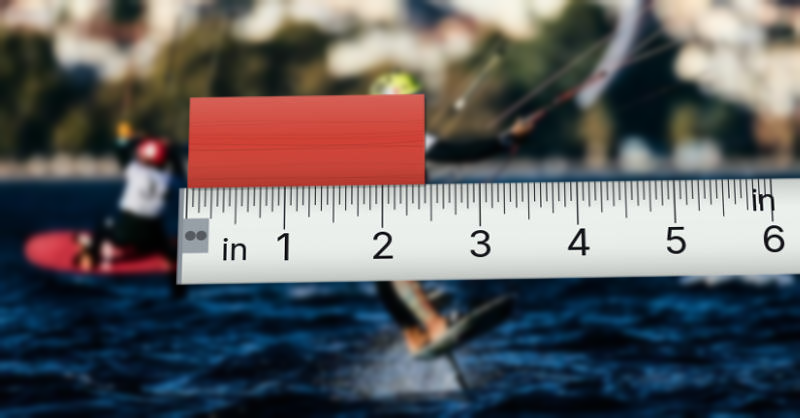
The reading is **2.4375** in
